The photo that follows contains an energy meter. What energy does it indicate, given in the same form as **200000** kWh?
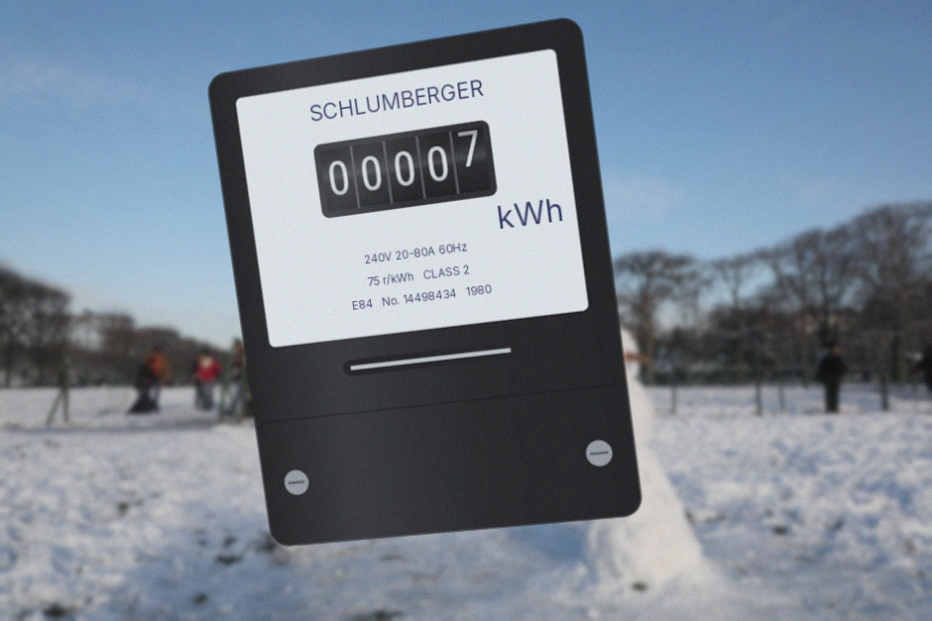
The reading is **7** kWh
